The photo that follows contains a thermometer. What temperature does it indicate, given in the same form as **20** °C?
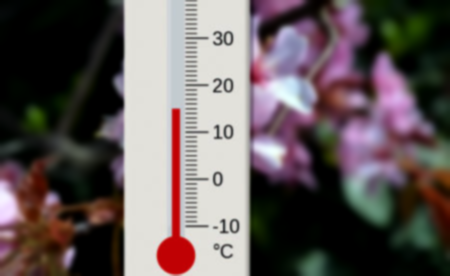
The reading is **15** °C
